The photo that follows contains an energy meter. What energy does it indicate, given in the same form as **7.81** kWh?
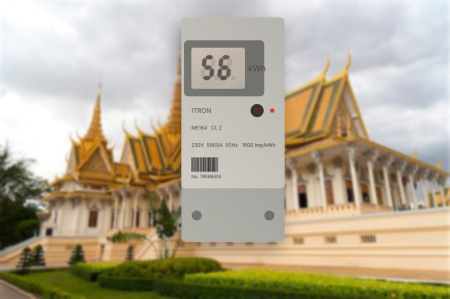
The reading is **56** kWh
